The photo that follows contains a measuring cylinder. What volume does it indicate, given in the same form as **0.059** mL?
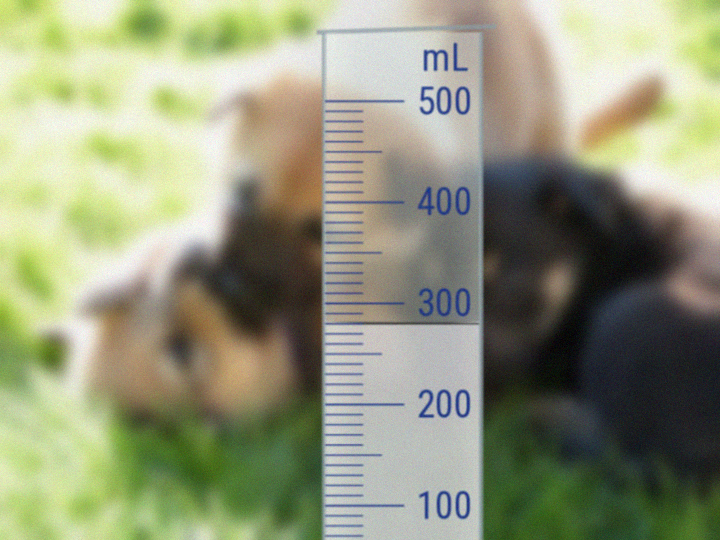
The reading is **280** mL
